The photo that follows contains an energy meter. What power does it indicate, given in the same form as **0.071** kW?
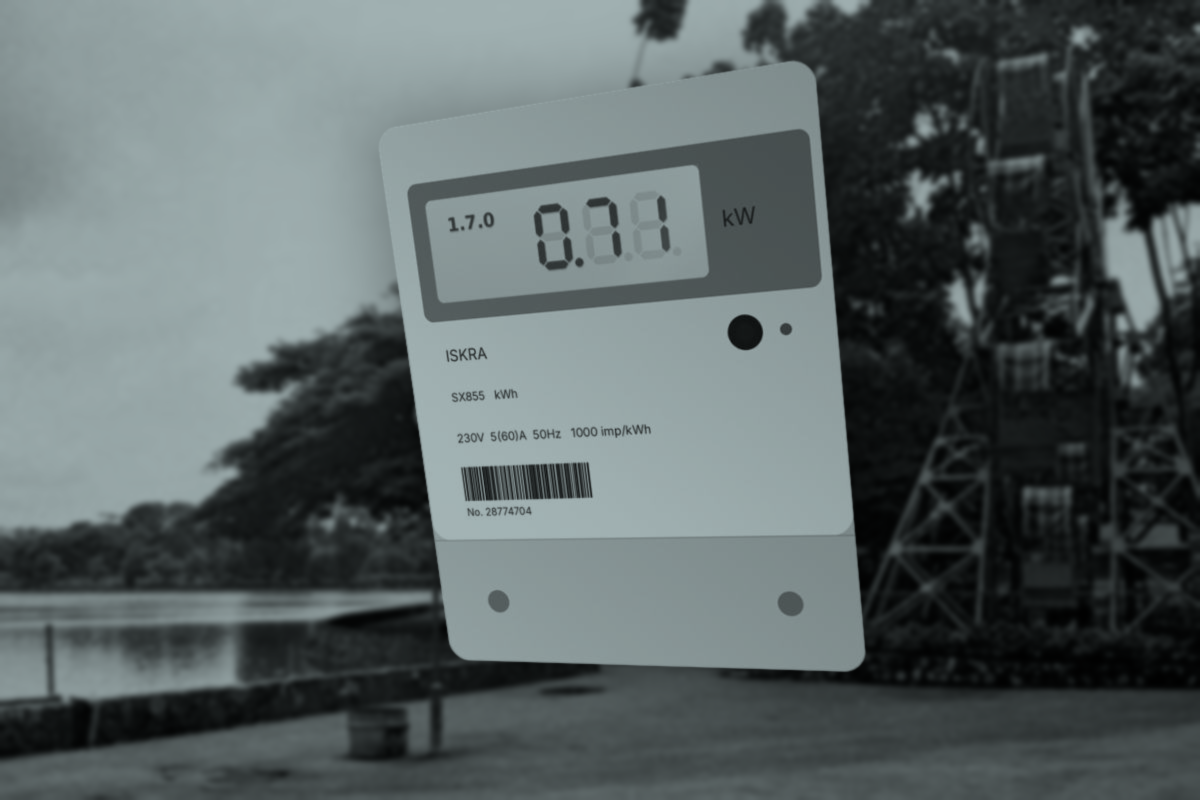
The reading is **0.71** kW
